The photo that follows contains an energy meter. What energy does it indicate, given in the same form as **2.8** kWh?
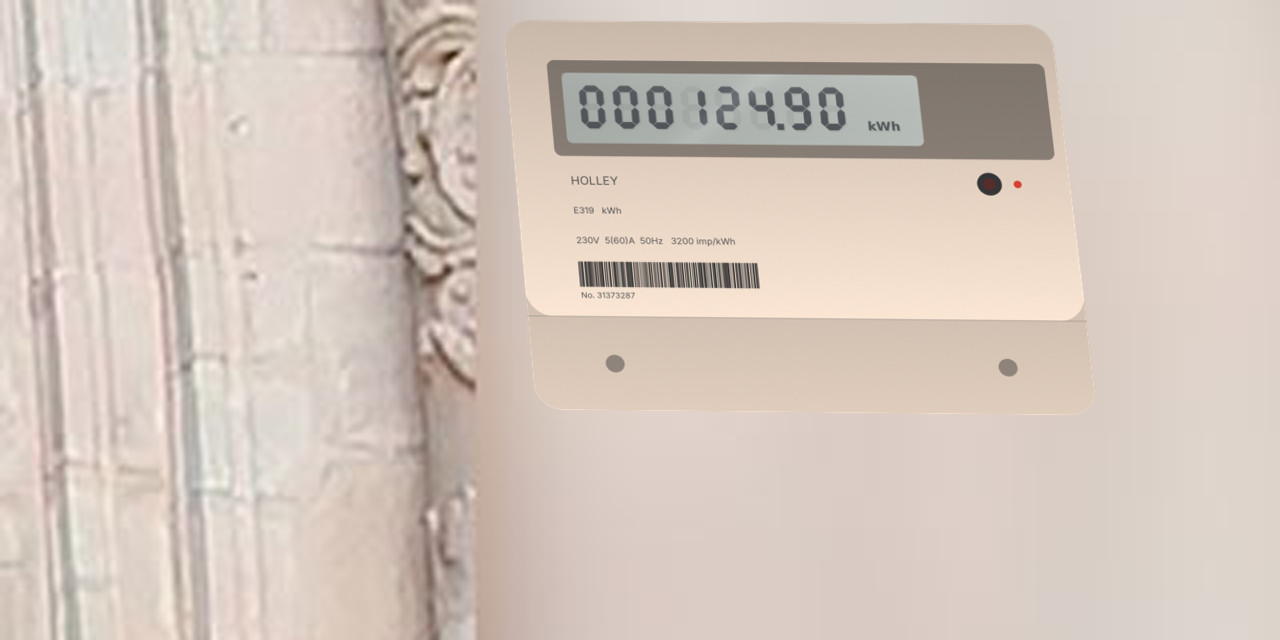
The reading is **124.90** kWh
